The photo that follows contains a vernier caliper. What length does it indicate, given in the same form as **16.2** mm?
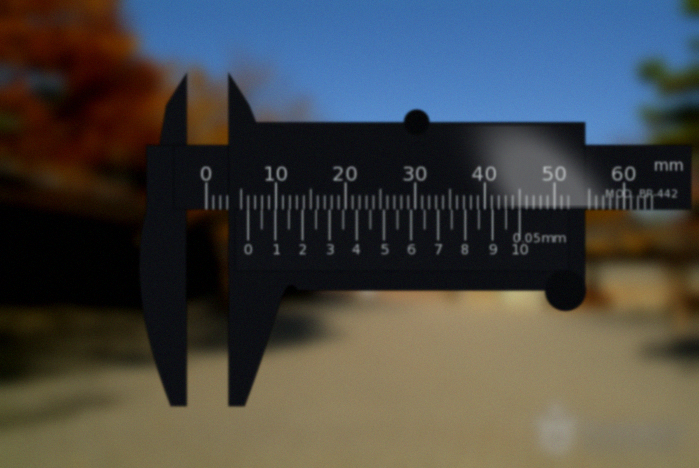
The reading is **6.0** mm
